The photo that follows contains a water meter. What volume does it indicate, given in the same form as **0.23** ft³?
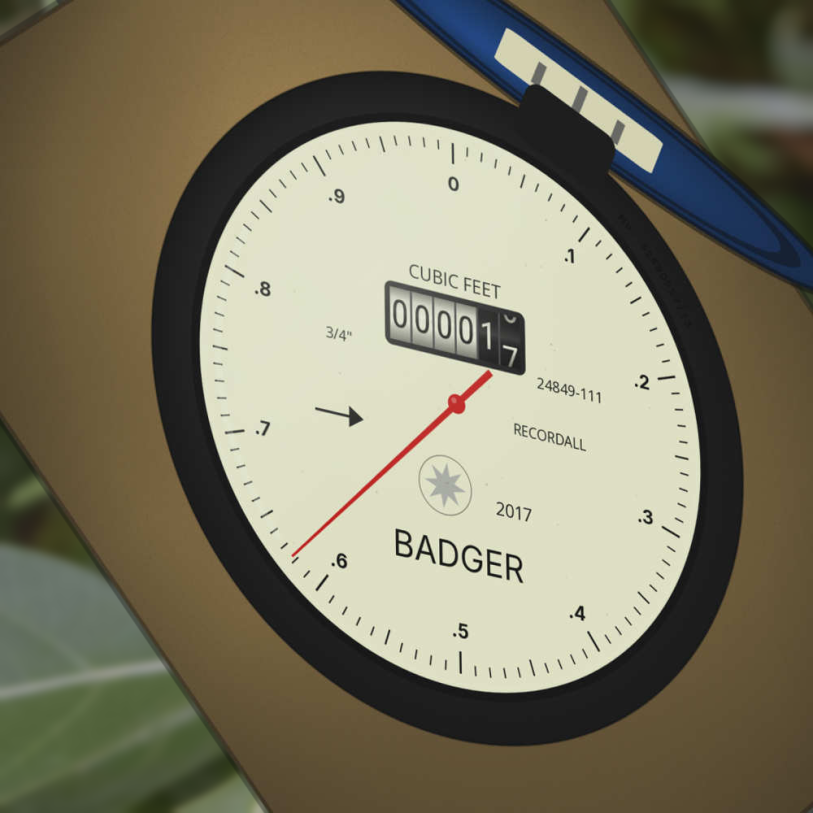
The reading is **16.62** ft³
